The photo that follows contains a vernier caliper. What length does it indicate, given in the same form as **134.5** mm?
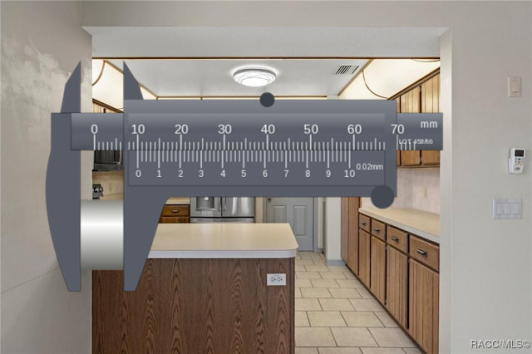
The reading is **10.0** mm
